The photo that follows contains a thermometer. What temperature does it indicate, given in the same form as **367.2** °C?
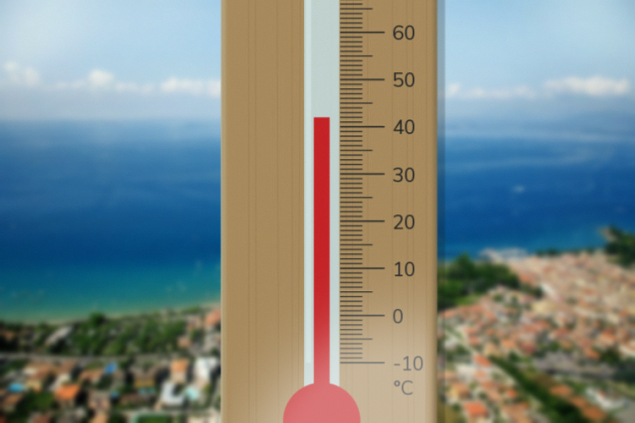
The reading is **42** °C
